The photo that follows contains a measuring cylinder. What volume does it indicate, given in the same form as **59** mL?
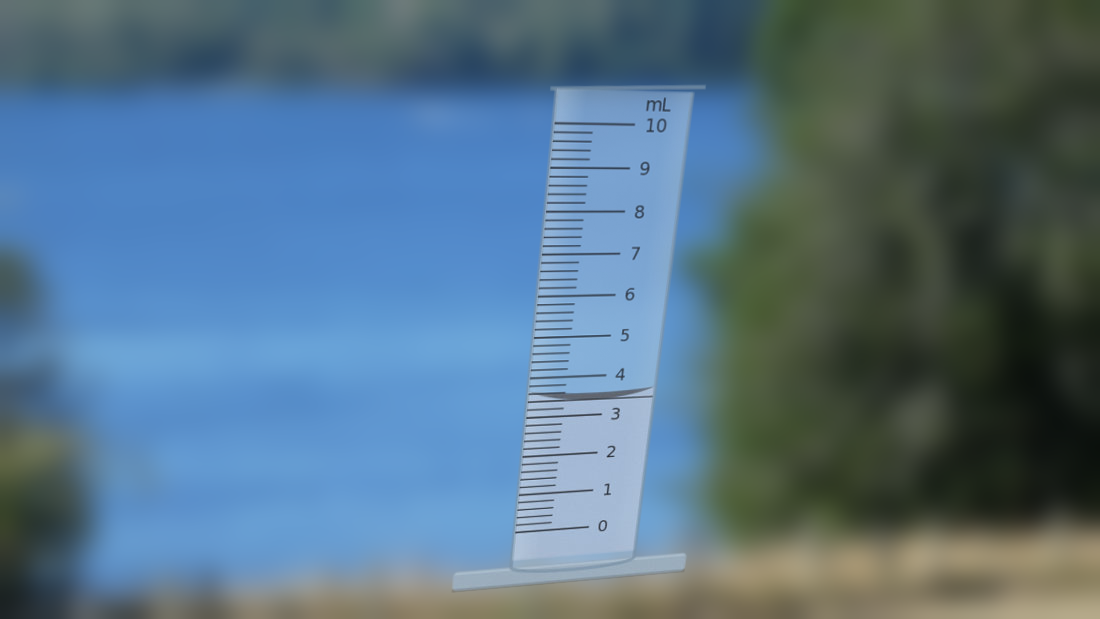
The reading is **3.4** mL
